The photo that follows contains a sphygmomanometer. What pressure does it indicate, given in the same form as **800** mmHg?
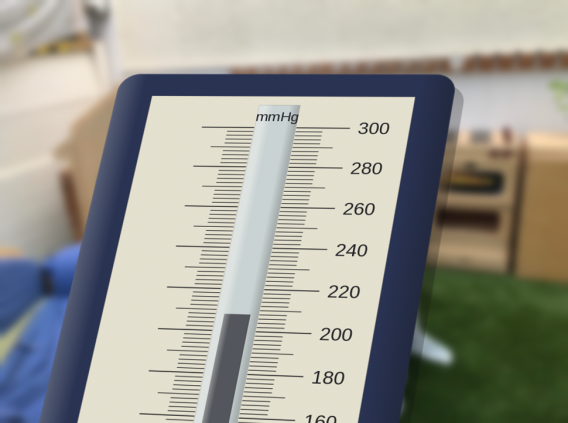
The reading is **208** mmHg
